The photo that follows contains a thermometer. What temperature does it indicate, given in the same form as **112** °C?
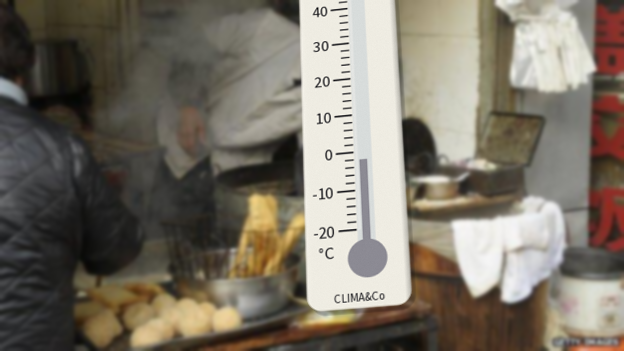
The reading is **-2** °C
